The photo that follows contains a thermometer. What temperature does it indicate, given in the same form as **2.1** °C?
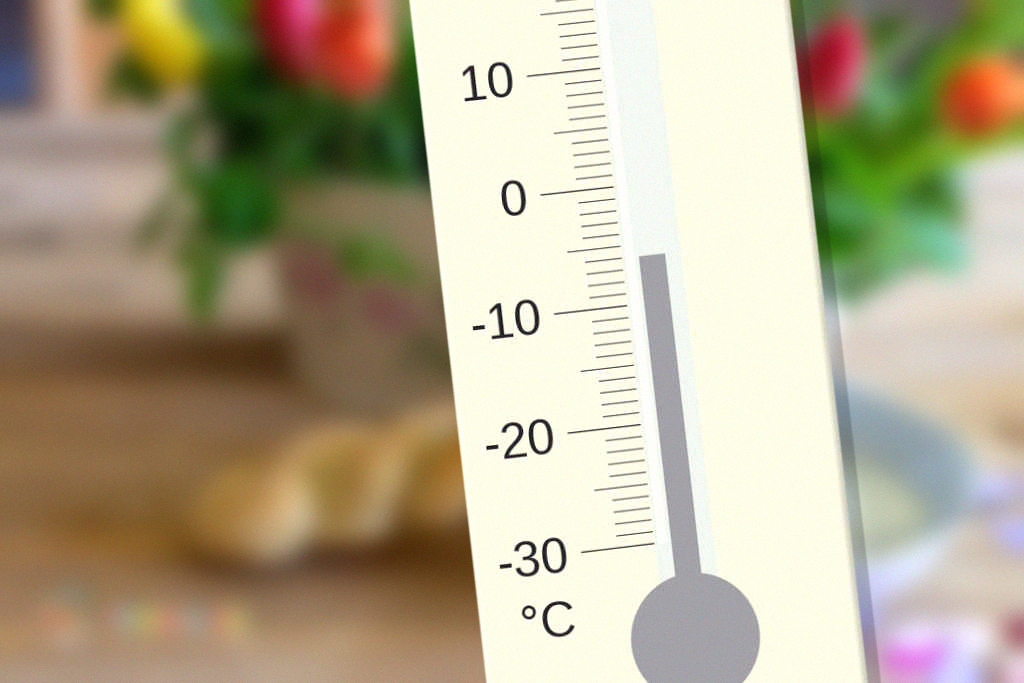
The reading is **-6** °C
